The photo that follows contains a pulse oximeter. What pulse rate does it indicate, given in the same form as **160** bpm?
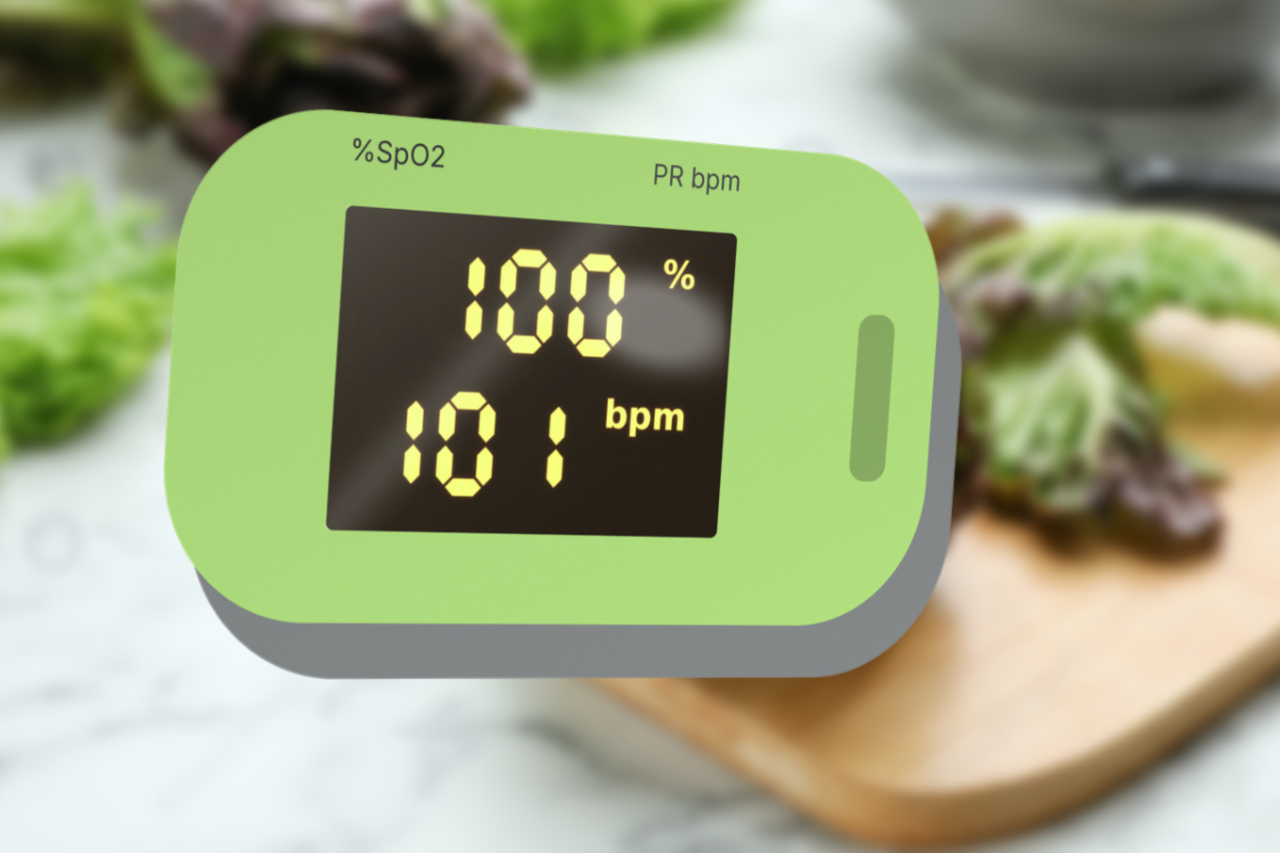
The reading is **101** bpm
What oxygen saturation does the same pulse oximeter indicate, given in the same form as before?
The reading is **100** %
